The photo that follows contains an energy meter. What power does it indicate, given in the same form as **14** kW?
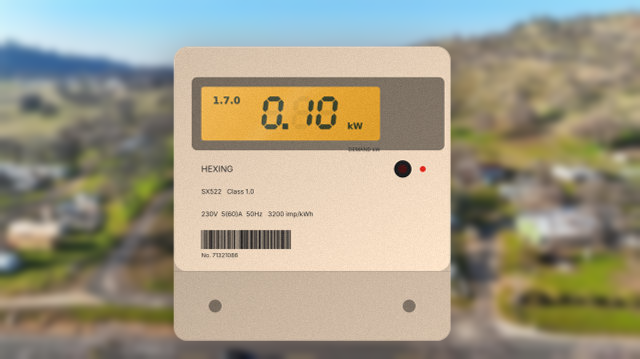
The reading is **0.10** kW
